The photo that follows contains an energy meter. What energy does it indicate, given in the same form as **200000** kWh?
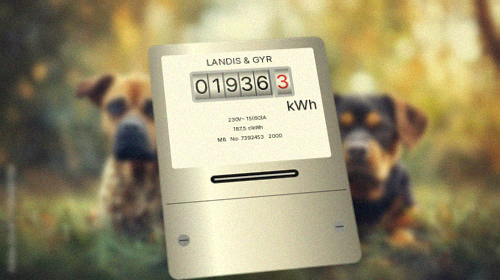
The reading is **1936.3** kWh
